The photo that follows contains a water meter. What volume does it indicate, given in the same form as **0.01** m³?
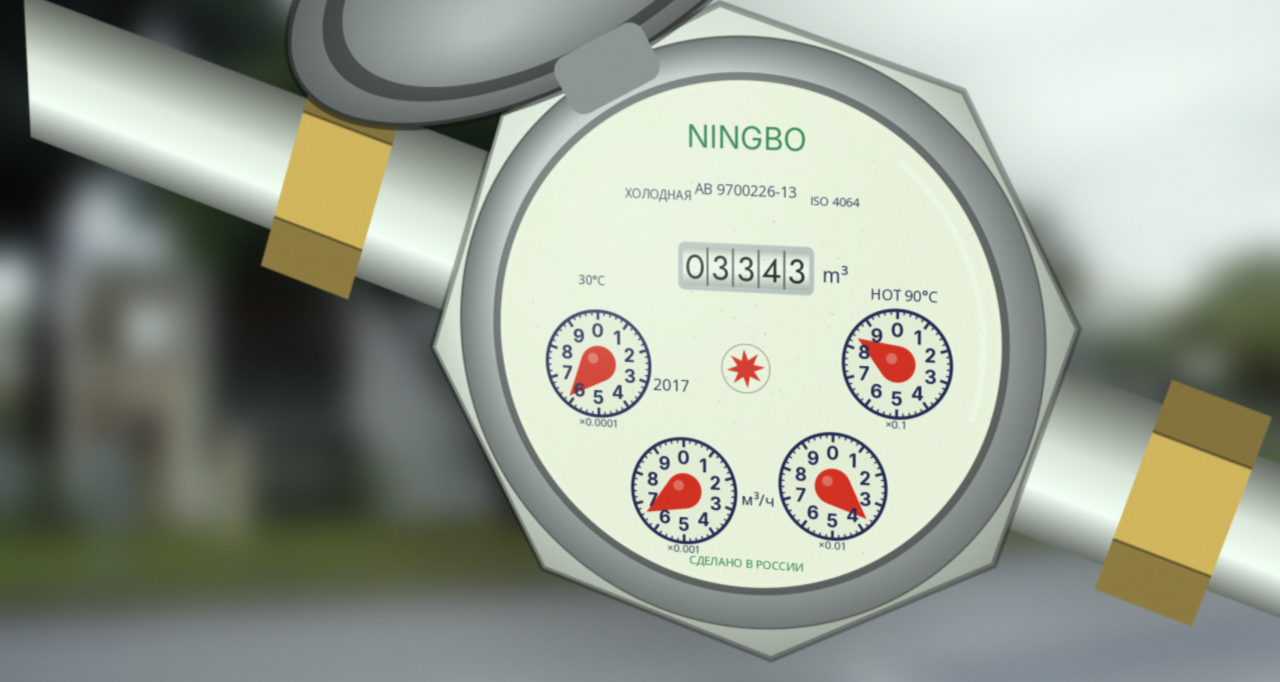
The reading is **3343.8366** m³
